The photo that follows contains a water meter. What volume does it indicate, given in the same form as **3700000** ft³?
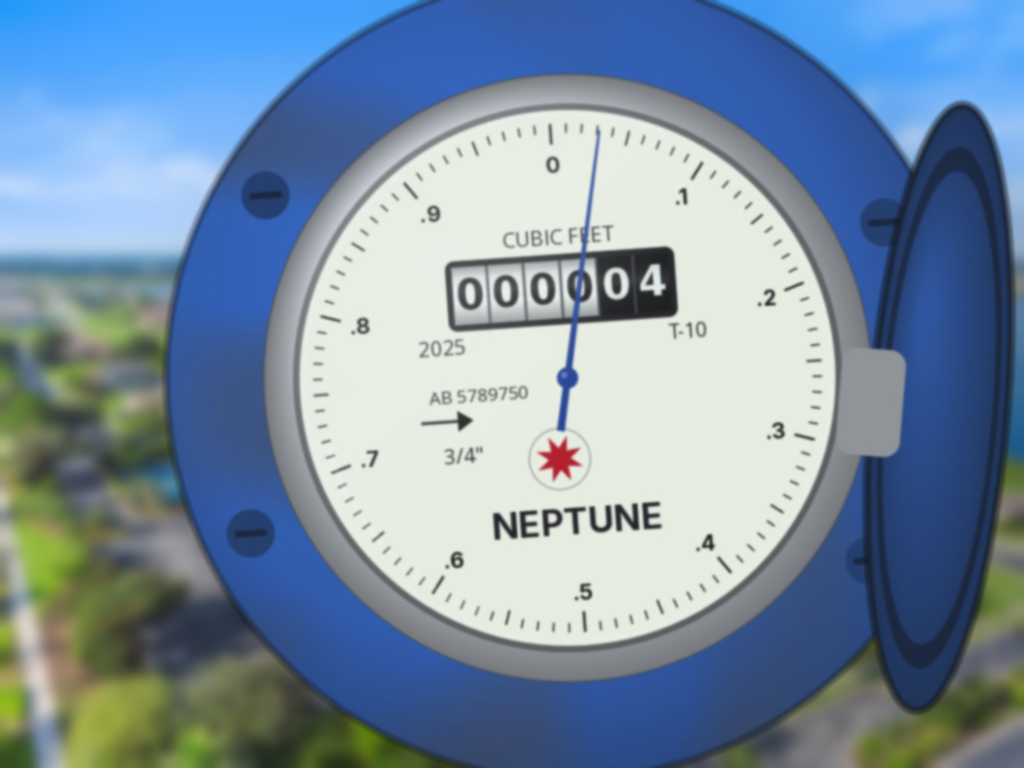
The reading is **4.03** ft³
